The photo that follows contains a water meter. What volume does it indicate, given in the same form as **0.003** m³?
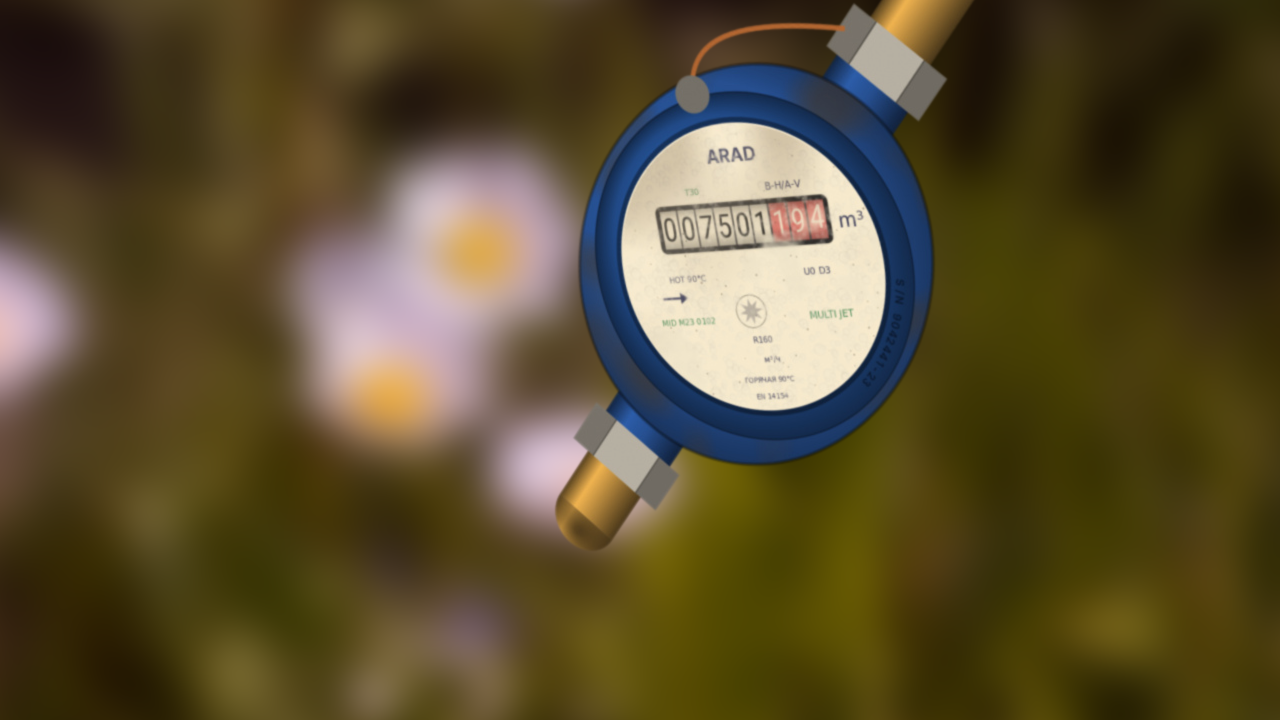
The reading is **7501.194** m³
